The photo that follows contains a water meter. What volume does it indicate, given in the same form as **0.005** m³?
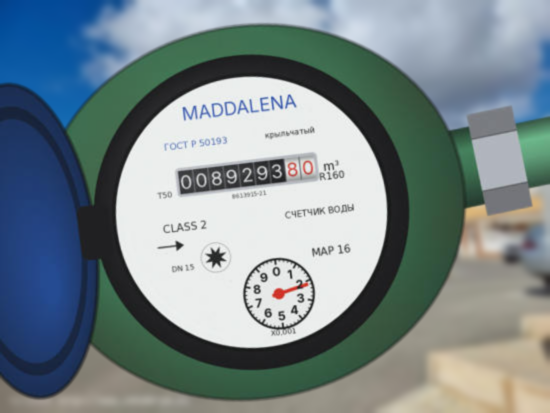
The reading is **89293.802** m³
